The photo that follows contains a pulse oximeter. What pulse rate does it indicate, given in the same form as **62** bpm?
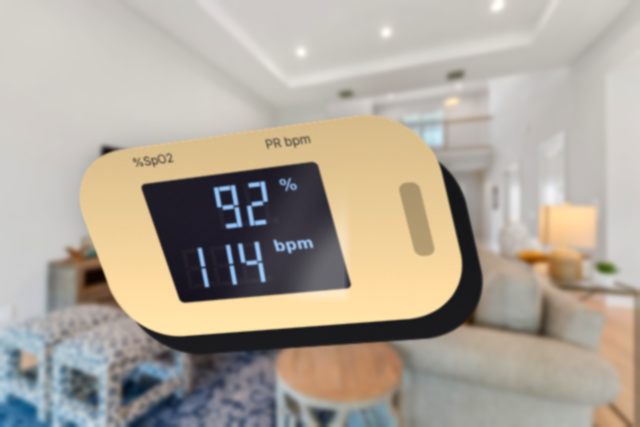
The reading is **114** bpm
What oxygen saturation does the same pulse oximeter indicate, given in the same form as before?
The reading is **92** %
